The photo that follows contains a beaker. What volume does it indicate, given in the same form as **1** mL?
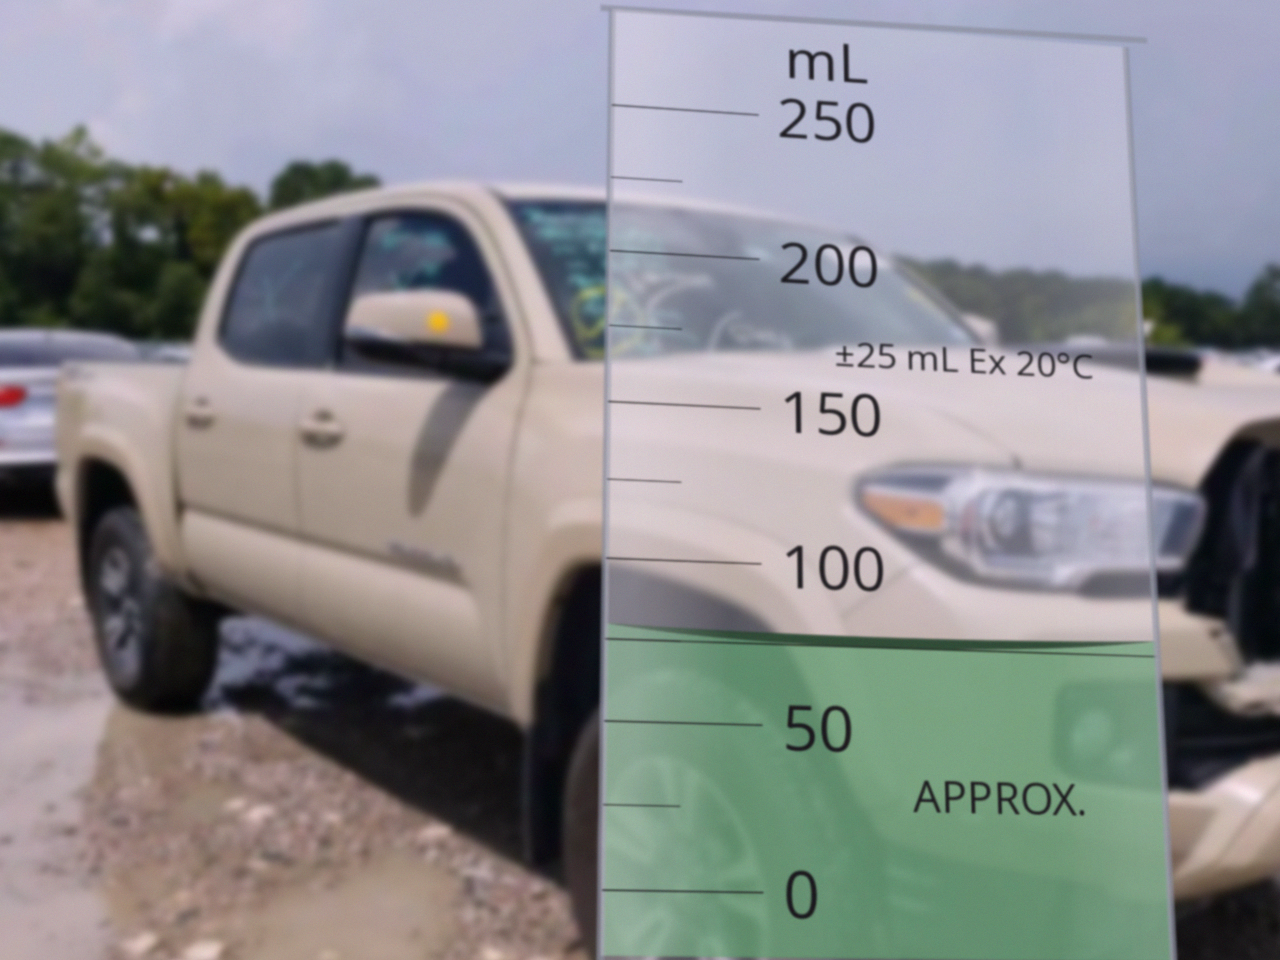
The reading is **75** mL
